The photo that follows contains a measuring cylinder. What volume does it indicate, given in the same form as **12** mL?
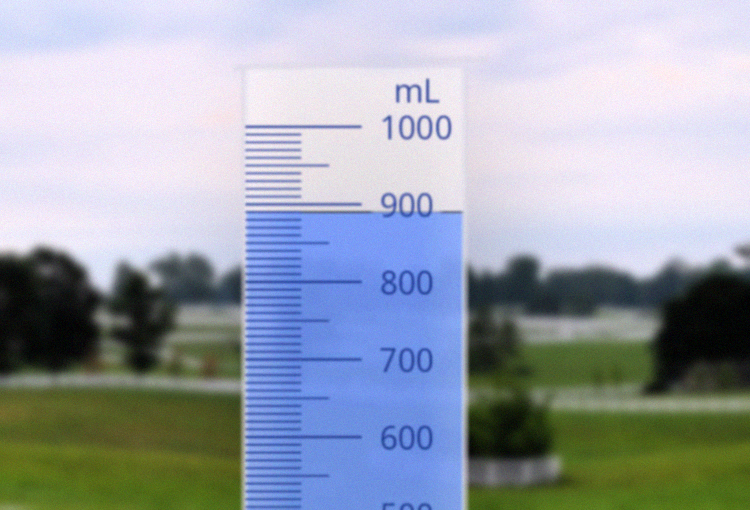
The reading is **890** mL
